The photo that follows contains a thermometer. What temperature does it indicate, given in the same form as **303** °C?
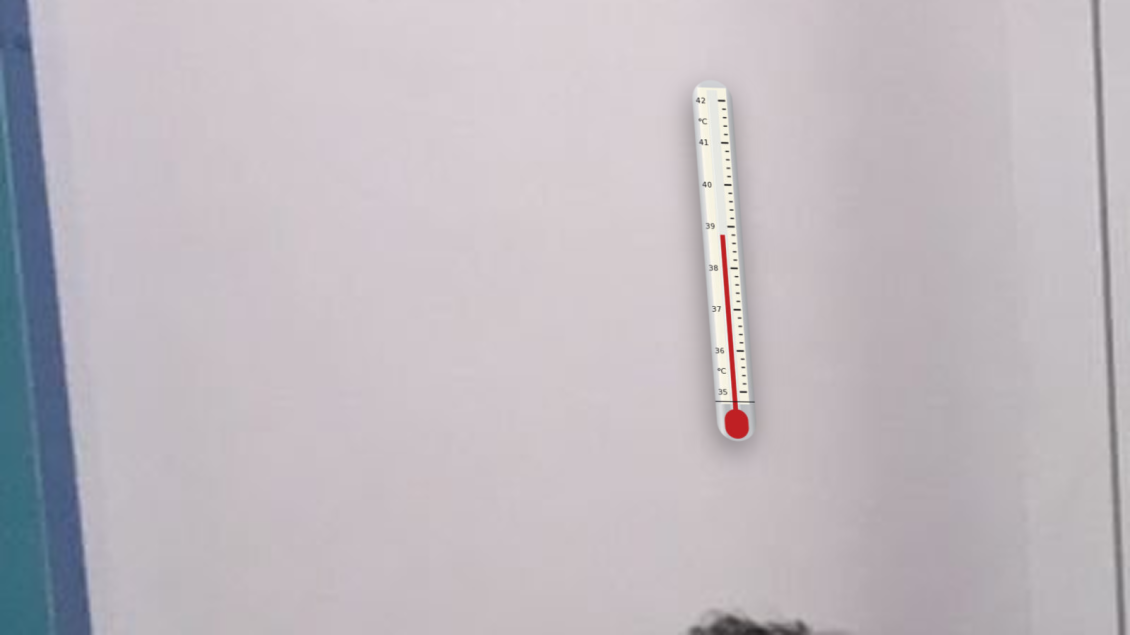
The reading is **38.8** °C
